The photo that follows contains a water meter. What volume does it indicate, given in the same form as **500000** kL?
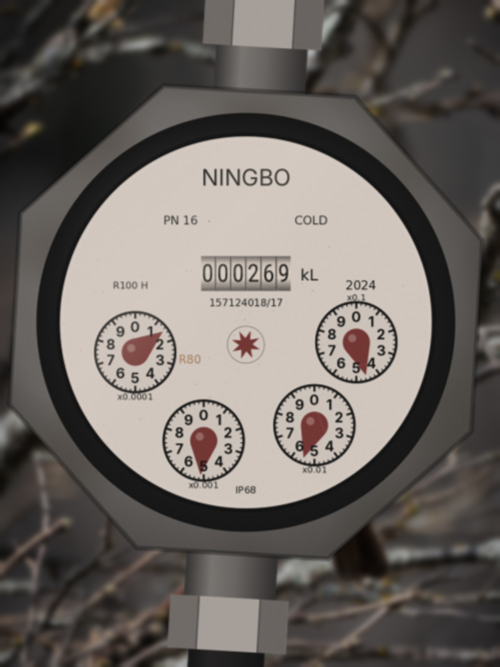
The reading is **269.4551** kL
